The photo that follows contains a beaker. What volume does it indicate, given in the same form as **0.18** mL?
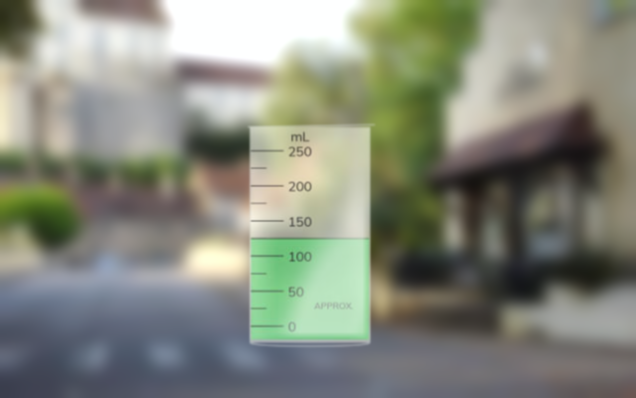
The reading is **125** mL
